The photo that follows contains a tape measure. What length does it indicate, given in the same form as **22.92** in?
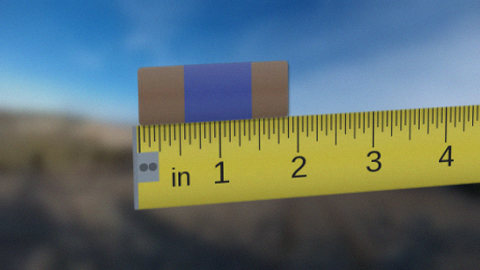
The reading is **1.875** in
